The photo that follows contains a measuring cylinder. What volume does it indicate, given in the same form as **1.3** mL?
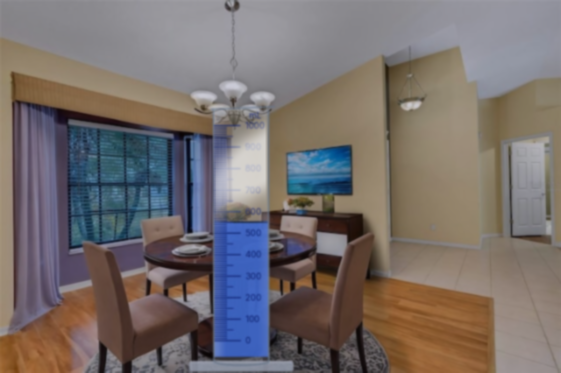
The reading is **550** mL
